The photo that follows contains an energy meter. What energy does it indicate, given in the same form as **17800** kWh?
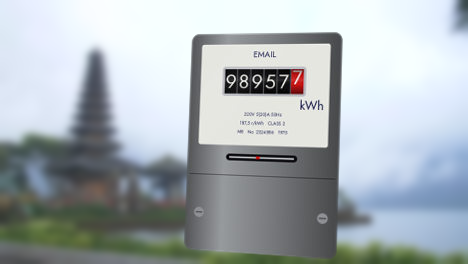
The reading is **98957.7** kWh
